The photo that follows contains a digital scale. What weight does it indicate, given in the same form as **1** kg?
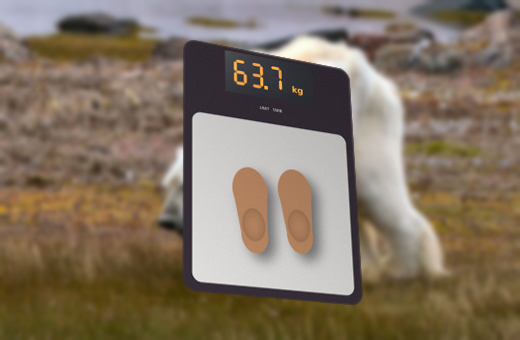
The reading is **63.7** kg
